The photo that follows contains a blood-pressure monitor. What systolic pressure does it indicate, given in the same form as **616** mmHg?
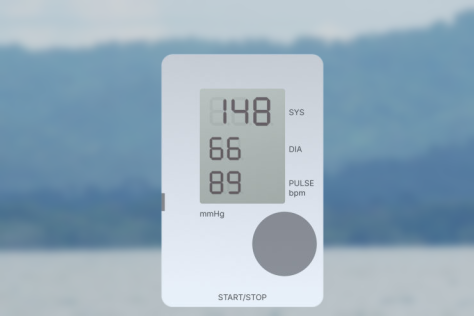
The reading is **148** mmHg
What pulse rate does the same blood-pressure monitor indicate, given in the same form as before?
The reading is **89** bpm
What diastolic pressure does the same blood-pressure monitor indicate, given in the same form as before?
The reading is **66** mmHg
